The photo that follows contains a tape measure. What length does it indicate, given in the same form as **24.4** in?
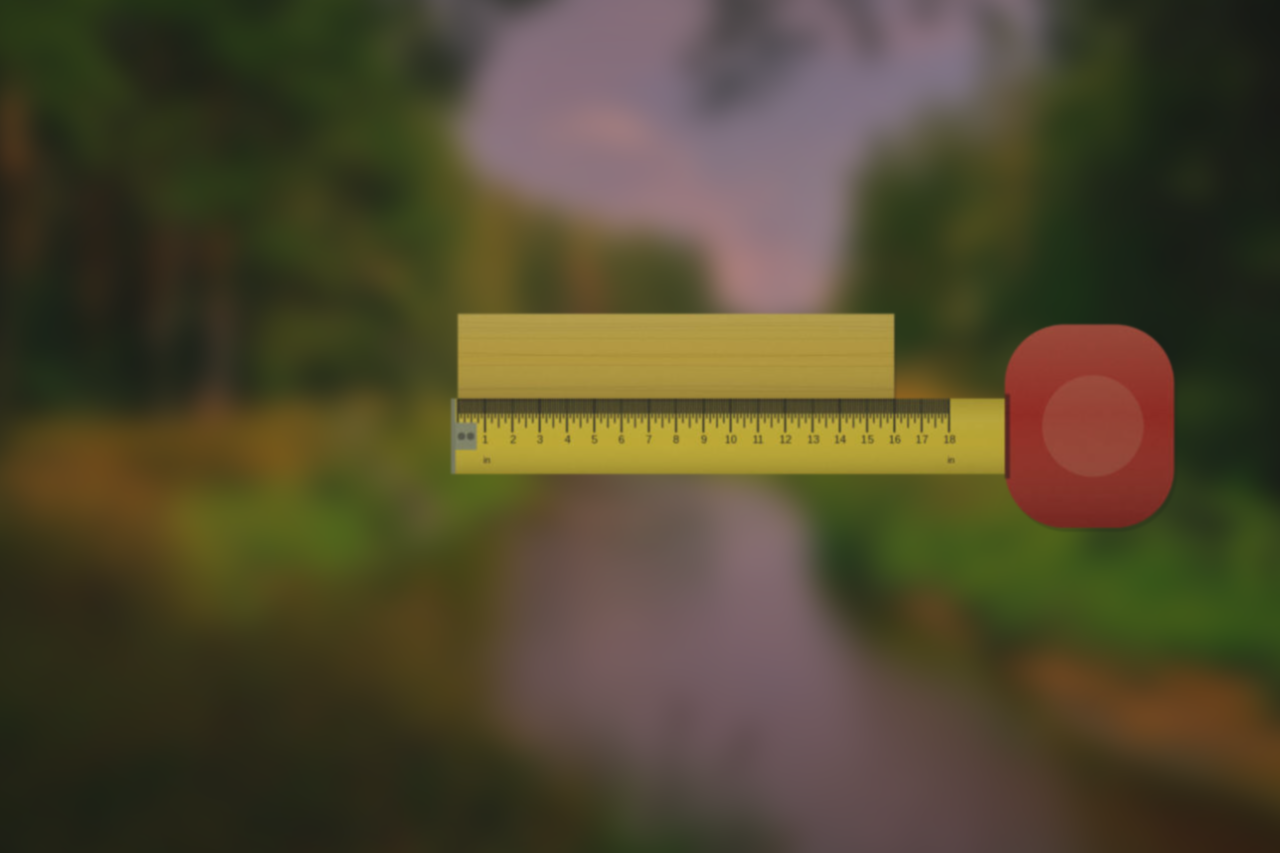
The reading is **16** in
